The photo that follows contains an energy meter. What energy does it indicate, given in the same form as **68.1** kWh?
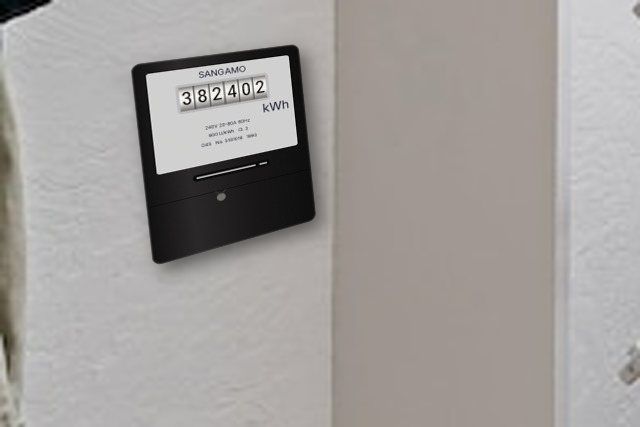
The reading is **382402** kWh
